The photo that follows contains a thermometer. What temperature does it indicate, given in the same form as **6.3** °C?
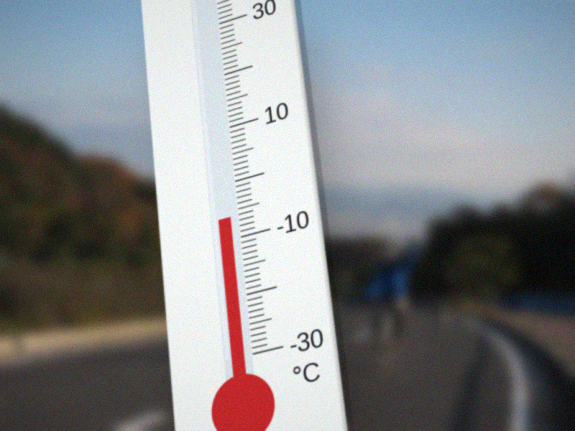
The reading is **-6** °C
